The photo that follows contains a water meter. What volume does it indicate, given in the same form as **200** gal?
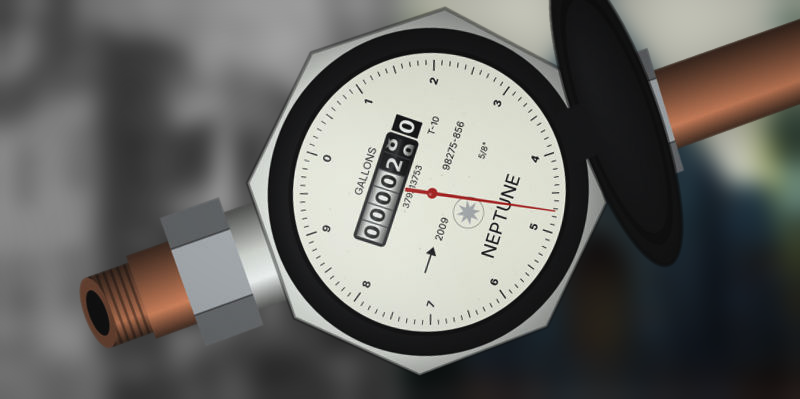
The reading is **284.7** gal
